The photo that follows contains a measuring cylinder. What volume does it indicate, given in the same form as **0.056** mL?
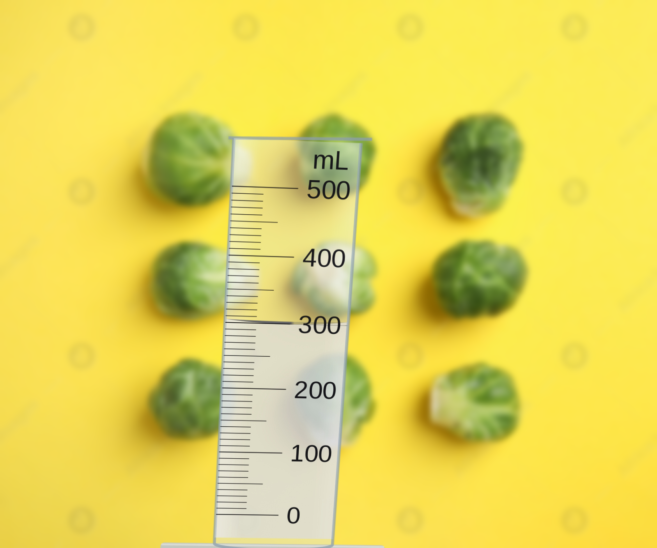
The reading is **300** mL
